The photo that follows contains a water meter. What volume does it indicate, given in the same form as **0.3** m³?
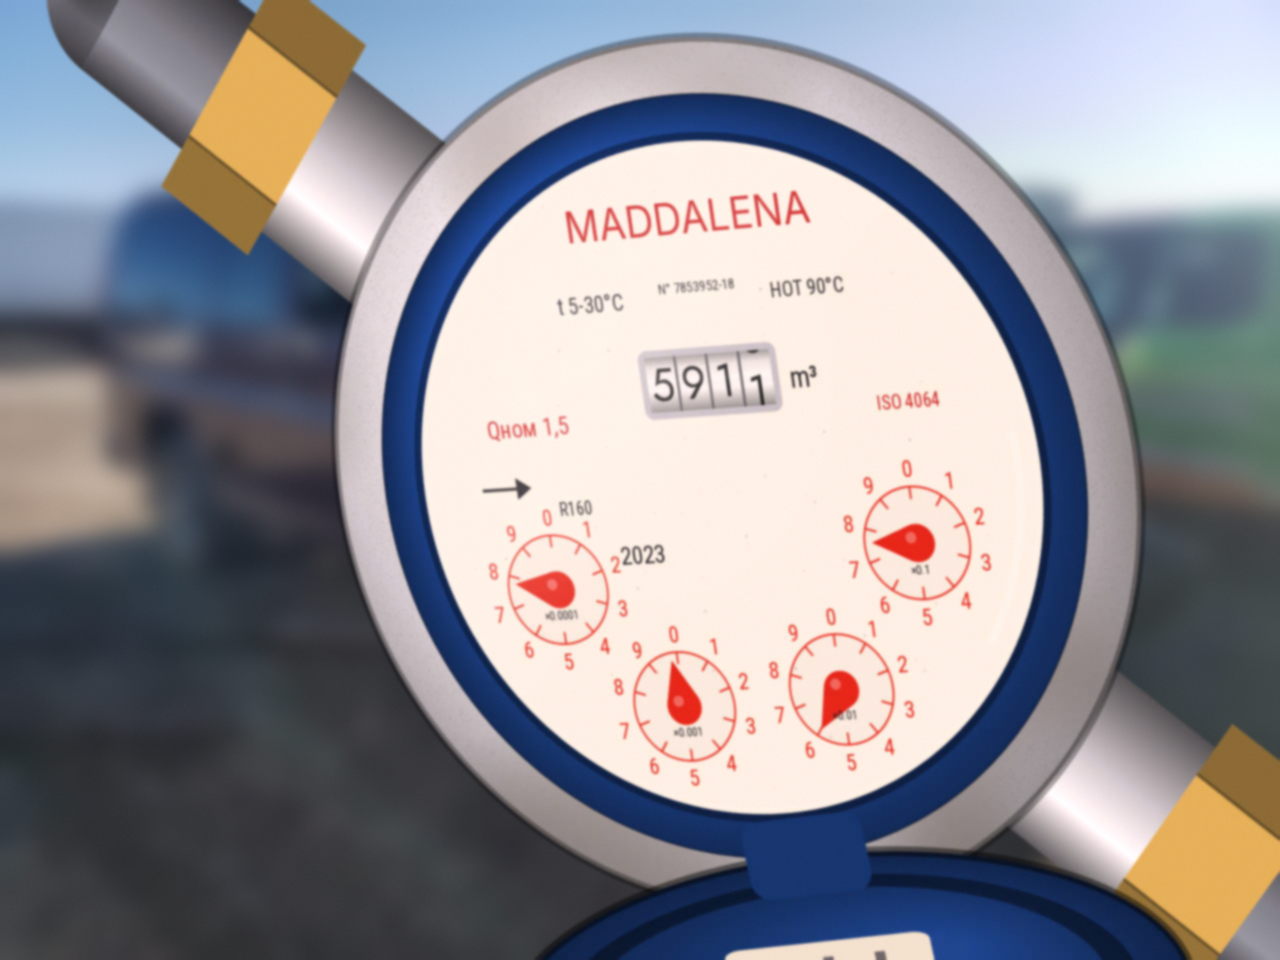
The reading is **5910.7597** m³
